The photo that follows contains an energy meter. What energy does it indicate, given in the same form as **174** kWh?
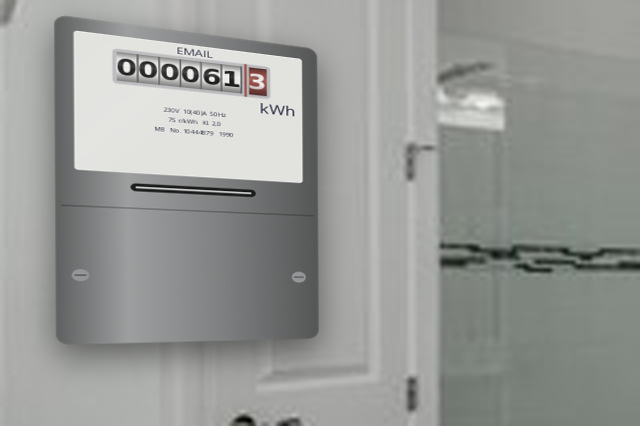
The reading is **61.3** kWh
